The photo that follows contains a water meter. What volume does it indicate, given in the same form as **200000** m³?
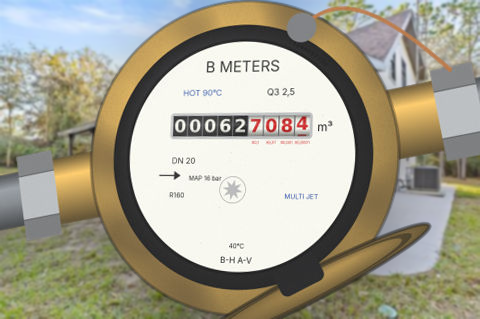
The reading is **62.7084** m³
